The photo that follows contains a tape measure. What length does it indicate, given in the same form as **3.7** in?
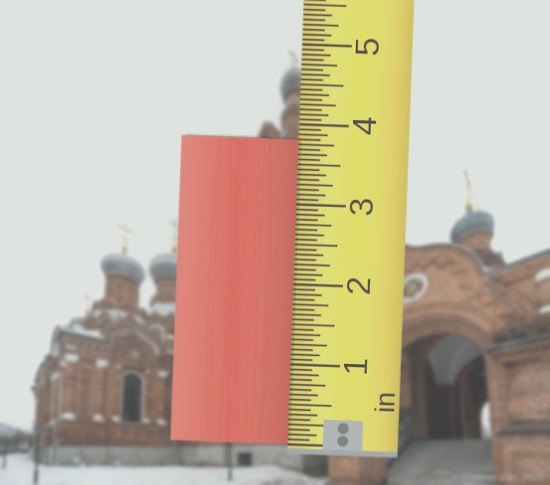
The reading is **3.8125** in
